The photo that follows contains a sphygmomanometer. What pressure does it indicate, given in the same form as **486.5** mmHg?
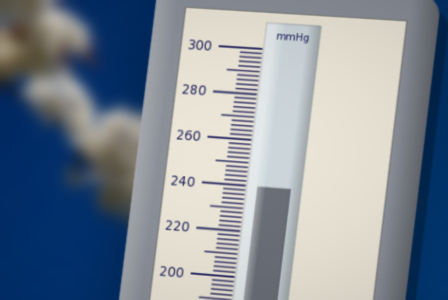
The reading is **240** mmHg
